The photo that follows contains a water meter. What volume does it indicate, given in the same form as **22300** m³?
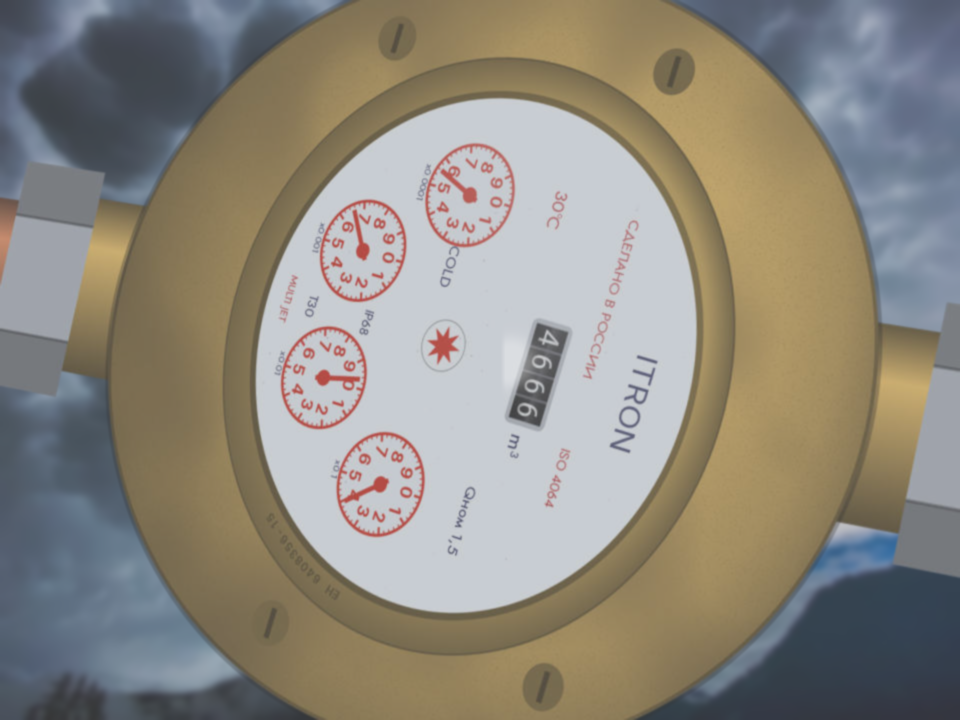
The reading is **4666.3965** m³
